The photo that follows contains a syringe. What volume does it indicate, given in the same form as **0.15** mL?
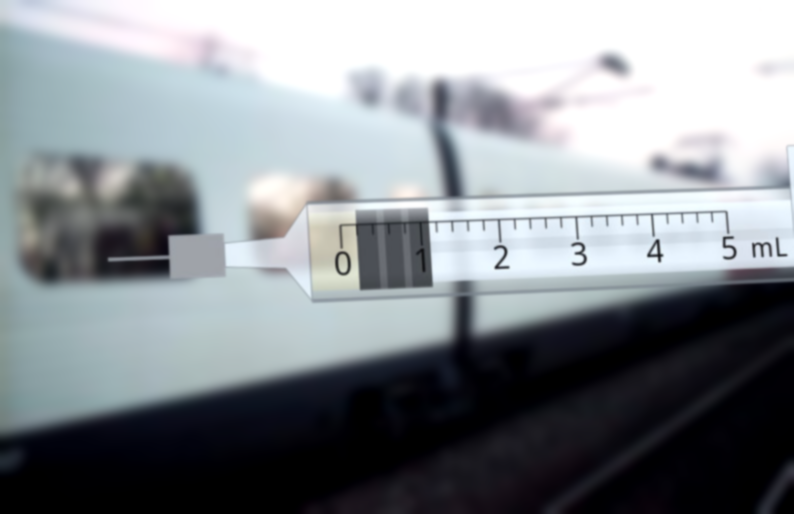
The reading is **0.2** mL
